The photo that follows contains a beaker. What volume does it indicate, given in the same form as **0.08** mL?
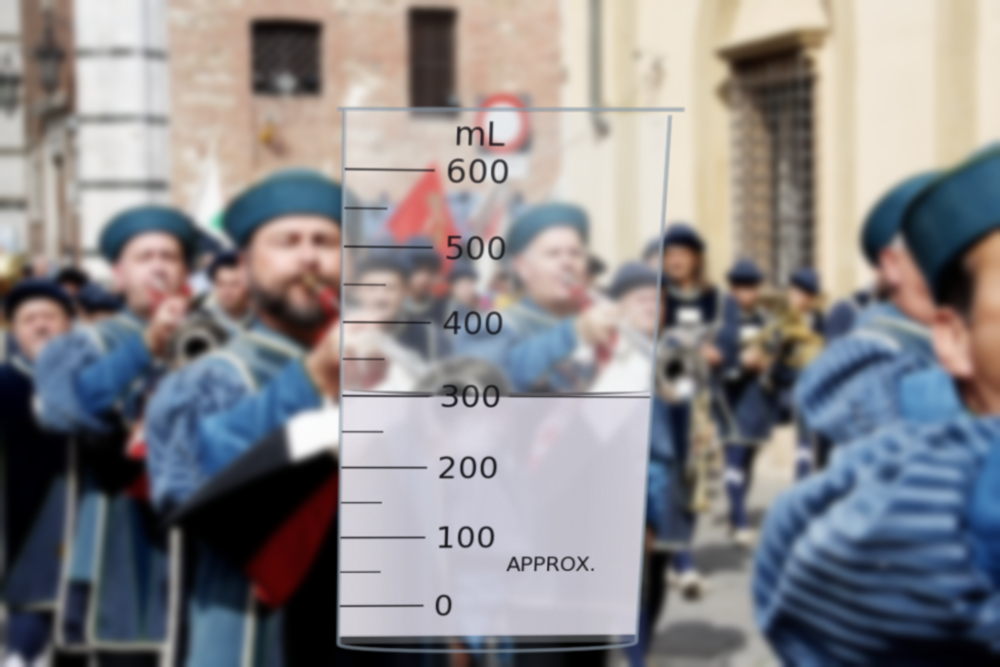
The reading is **300** mL
